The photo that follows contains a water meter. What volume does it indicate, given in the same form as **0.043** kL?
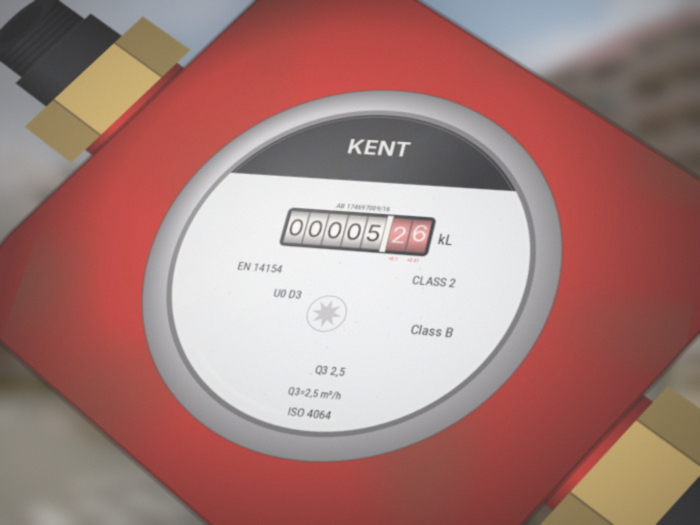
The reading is **5.26** kL
